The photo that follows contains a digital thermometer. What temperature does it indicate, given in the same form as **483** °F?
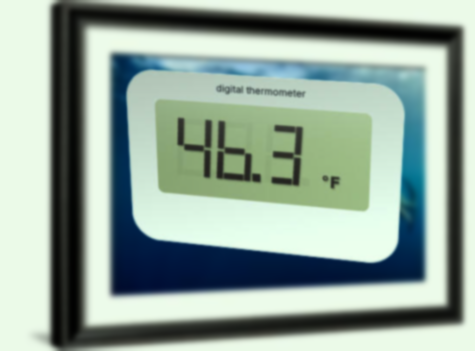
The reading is **46.3** °F
